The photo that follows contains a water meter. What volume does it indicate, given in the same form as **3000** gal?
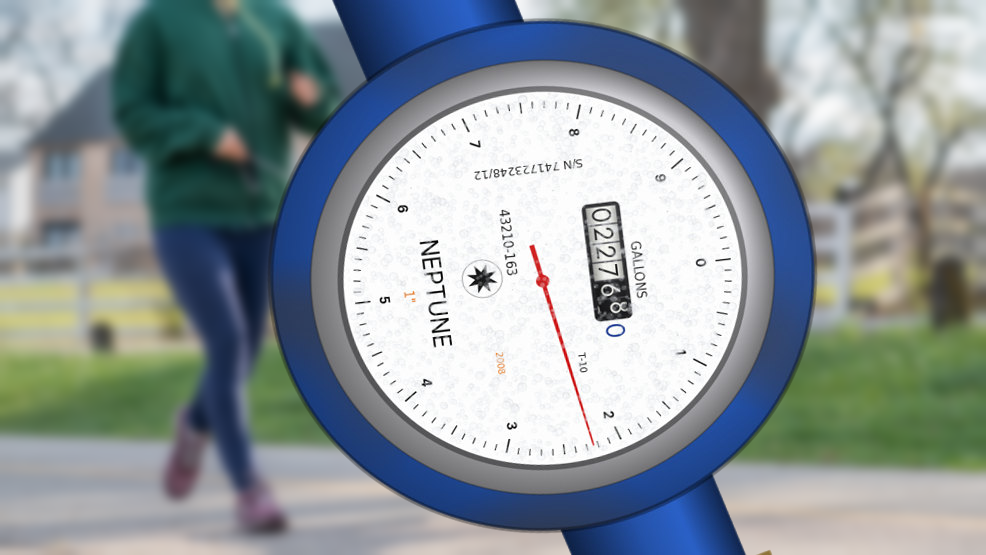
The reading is **227682.2** gal
